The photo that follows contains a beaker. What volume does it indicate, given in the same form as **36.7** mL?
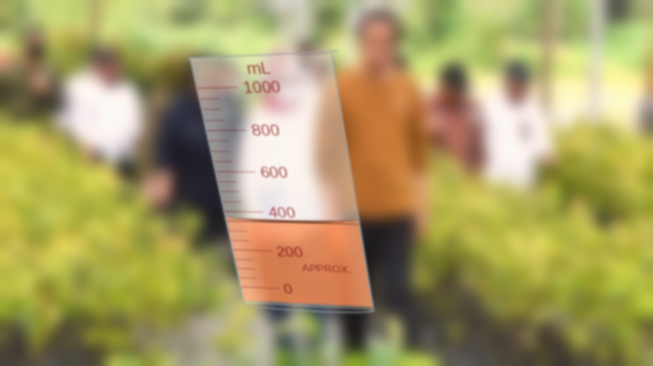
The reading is **350** mL
